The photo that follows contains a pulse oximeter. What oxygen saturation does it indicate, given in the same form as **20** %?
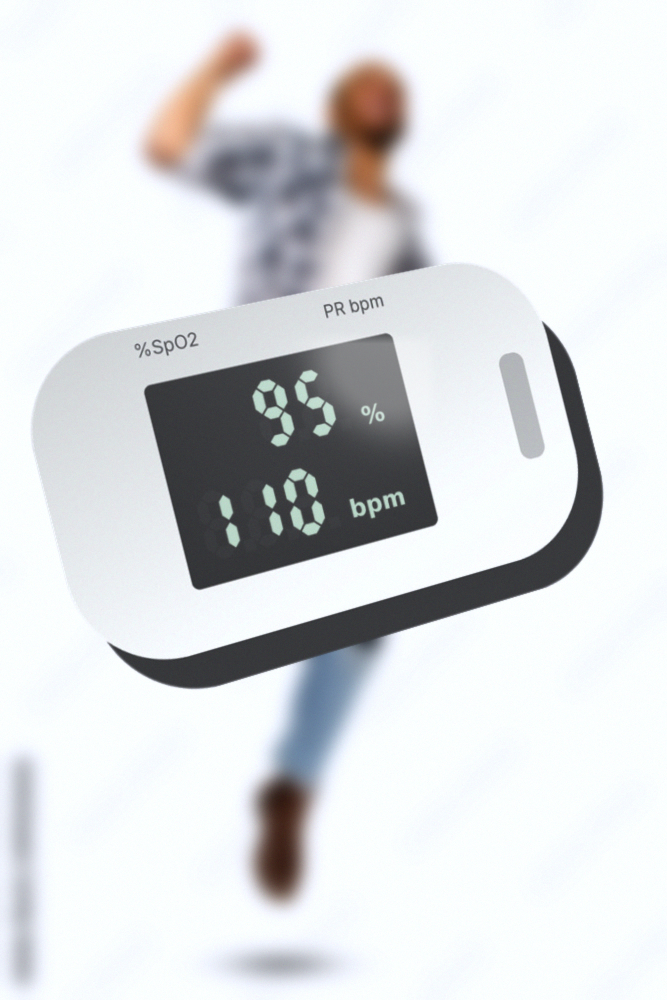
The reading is **95** %
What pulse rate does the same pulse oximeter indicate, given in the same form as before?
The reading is **110** bpm
